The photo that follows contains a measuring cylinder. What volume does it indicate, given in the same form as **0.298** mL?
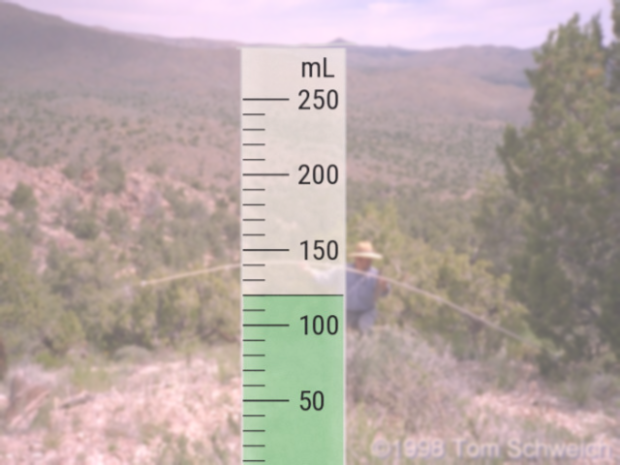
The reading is **120** mL
